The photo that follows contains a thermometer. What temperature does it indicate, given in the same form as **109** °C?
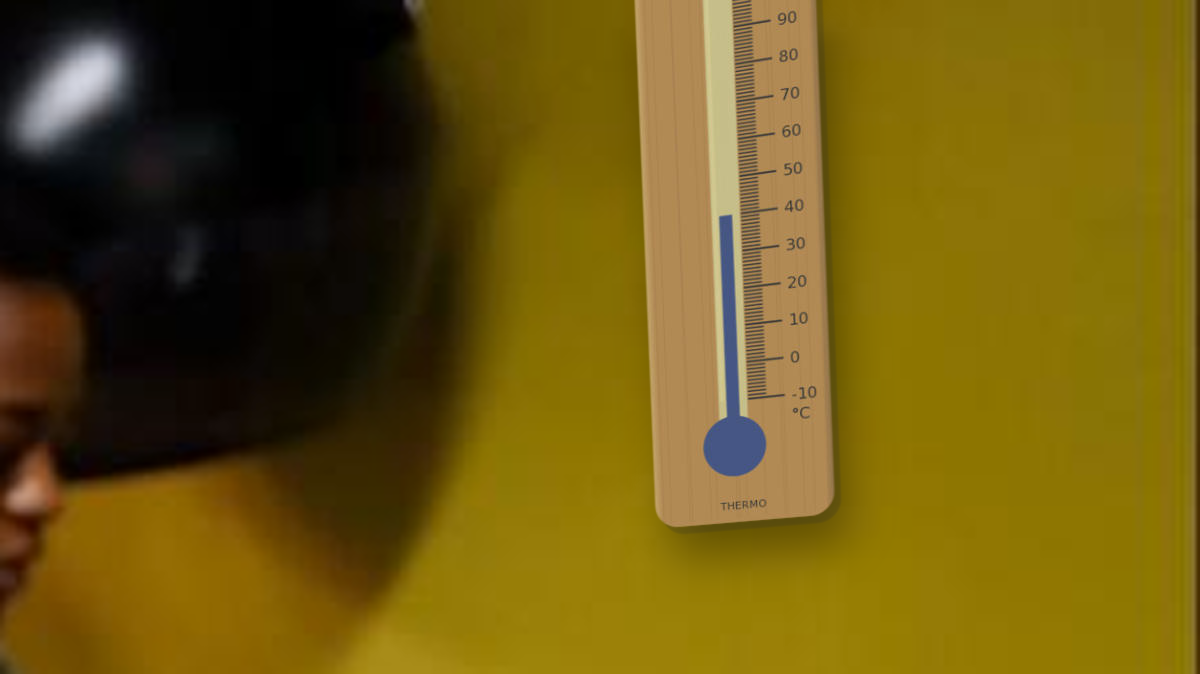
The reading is **40** °C
